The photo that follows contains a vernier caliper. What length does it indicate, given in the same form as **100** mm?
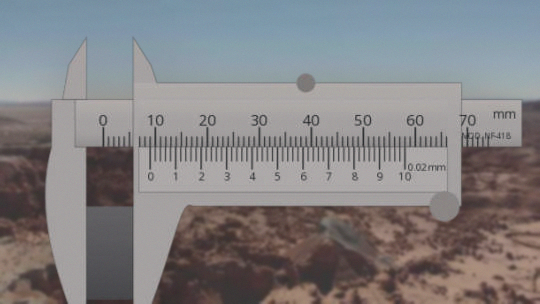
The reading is **9.0** mm
